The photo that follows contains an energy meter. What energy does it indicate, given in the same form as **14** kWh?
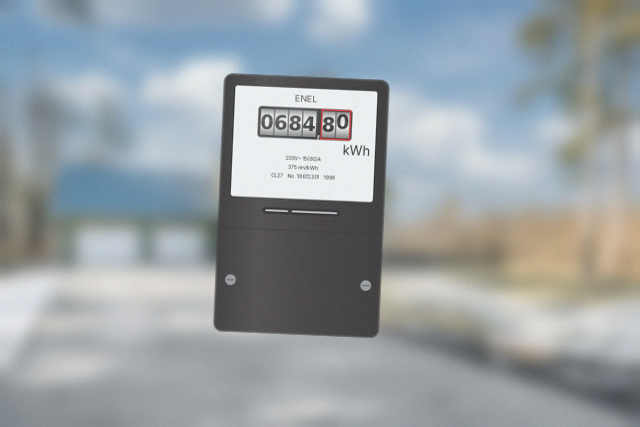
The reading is **684.80** kWh
